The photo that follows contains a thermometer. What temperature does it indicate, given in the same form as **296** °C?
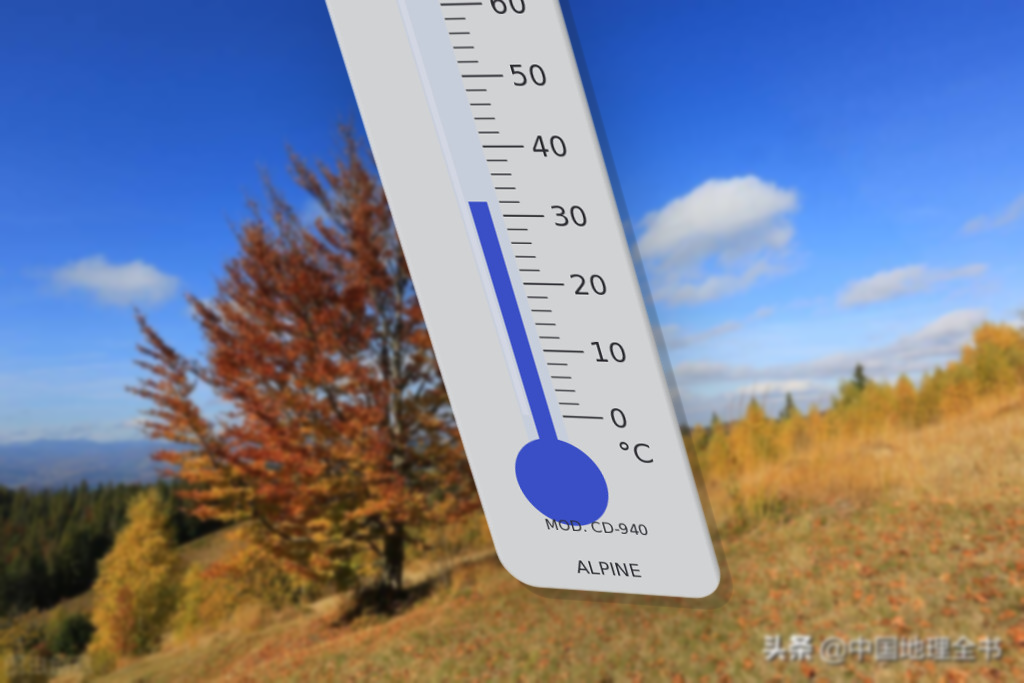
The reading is **32** °C
